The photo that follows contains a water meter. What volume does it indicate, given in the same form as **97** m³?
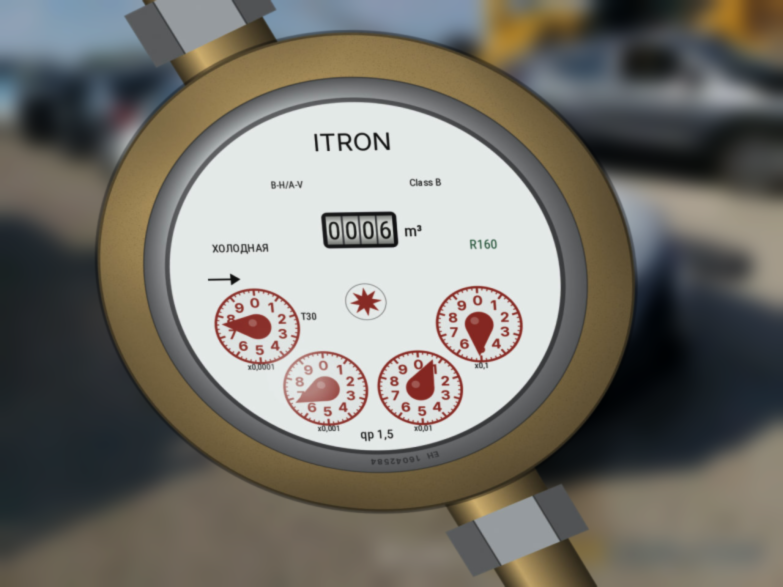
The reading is **6.5067** m³
